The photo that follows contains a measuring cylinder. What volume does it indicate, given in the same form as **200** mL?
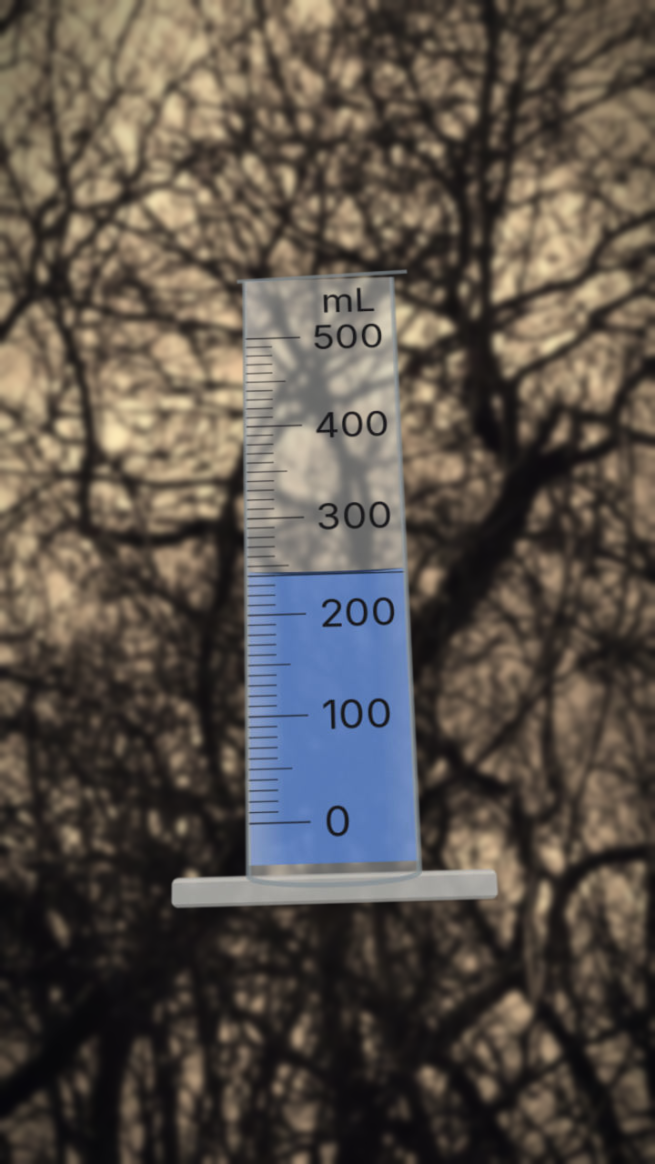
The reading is **240** mL
